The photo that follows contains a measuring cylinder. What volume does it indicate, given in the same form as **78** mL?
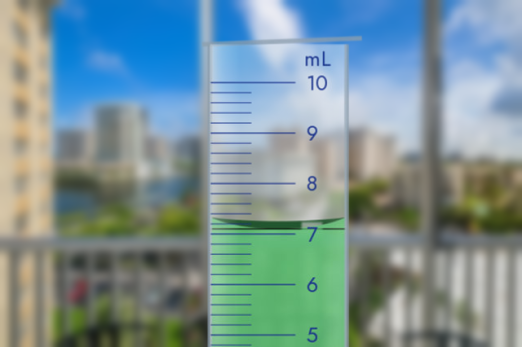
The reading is **7.1** mL
